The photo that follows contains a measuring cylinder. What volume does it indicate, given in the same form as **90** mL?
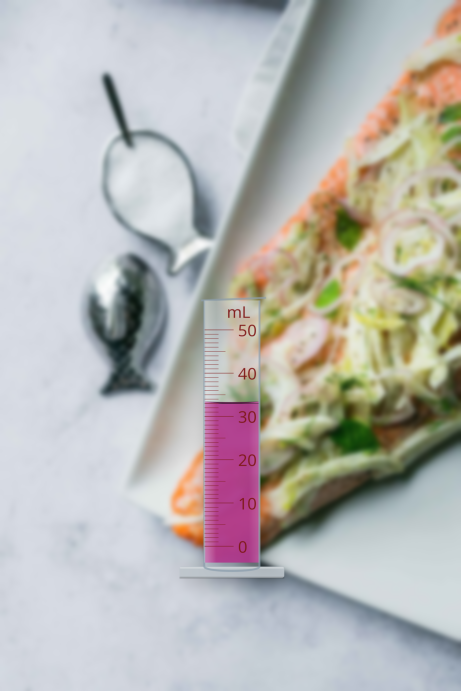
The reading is **33** mL
